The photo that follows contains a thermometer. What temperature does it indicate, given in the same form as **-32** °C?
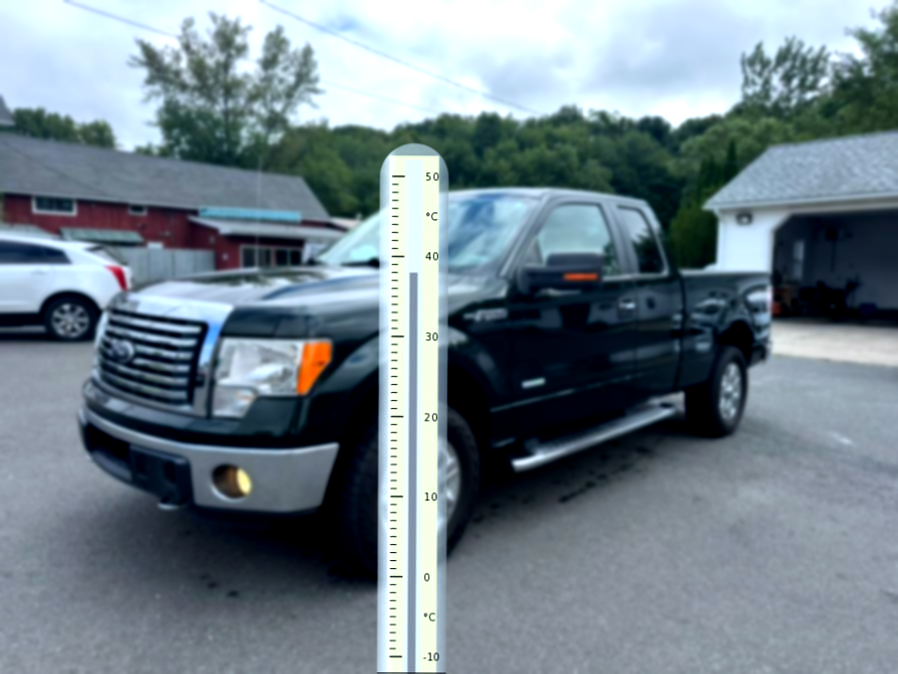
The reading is **38** °C
